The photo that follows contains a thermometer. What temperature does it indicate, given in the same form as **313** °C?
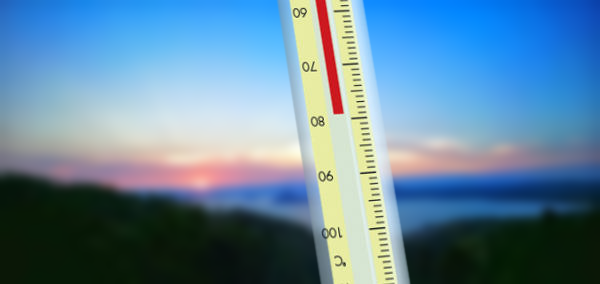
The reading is **79** °C
